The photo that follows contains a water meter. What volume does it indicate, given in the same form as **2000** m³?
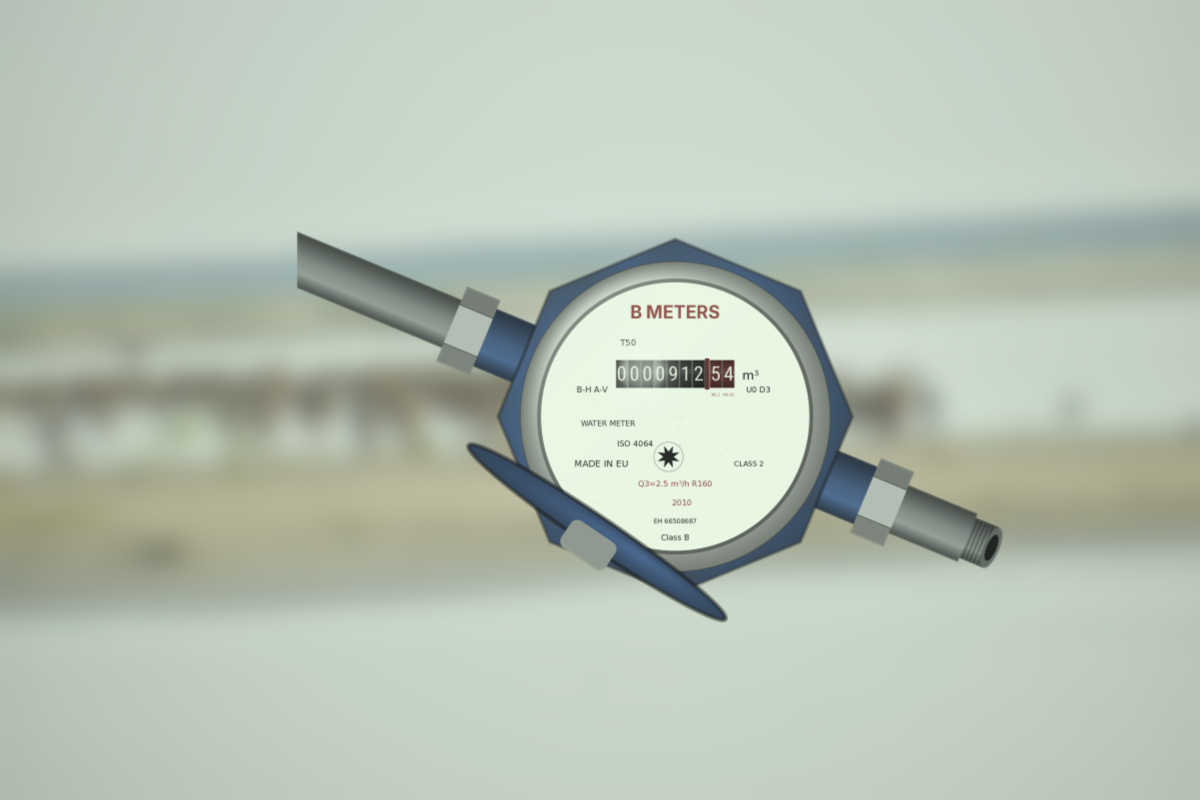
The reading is **912.54** m³
